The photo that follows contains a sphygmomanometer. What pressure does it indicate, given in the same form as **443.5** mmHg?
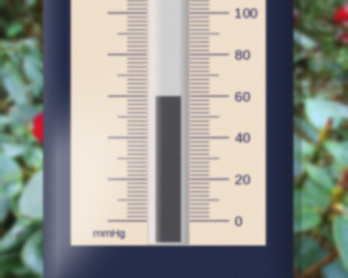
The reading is **60** mmHg
